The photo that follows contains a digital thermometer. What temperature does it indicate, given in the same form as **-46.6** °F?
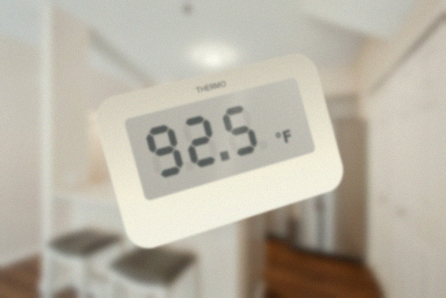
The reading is **92.5** °F
